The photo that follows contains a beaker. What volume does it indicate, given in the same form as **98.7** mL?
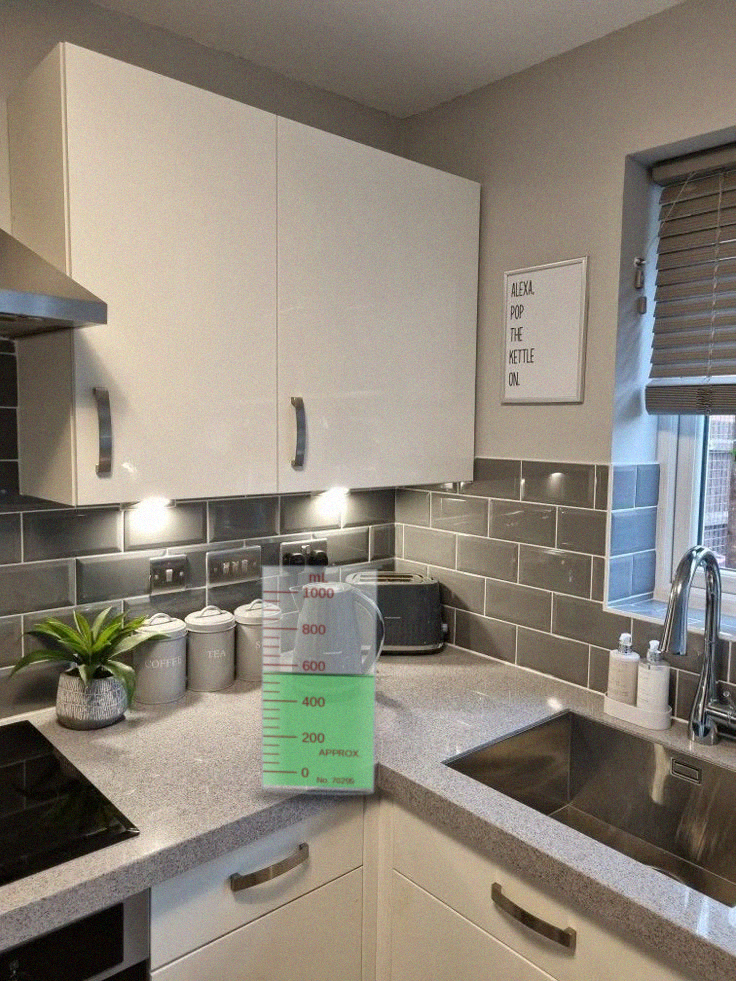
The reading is **550** mL
